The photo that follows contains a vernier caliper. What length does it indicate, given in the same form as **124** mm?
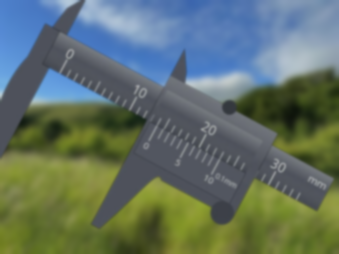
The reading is **14.0** mm
